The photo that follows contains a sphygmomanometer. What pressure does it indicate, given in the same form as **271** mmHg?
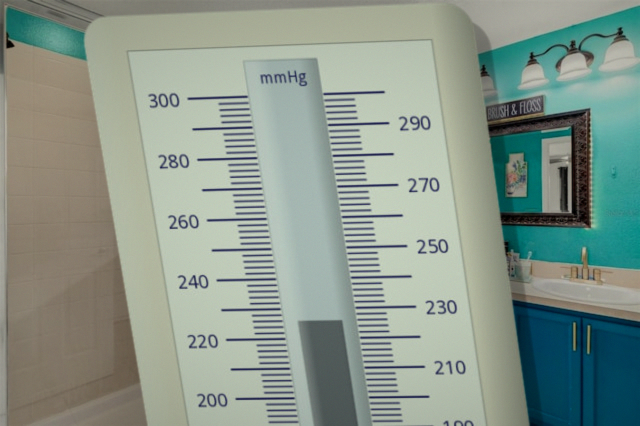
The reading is **226** mmHg
